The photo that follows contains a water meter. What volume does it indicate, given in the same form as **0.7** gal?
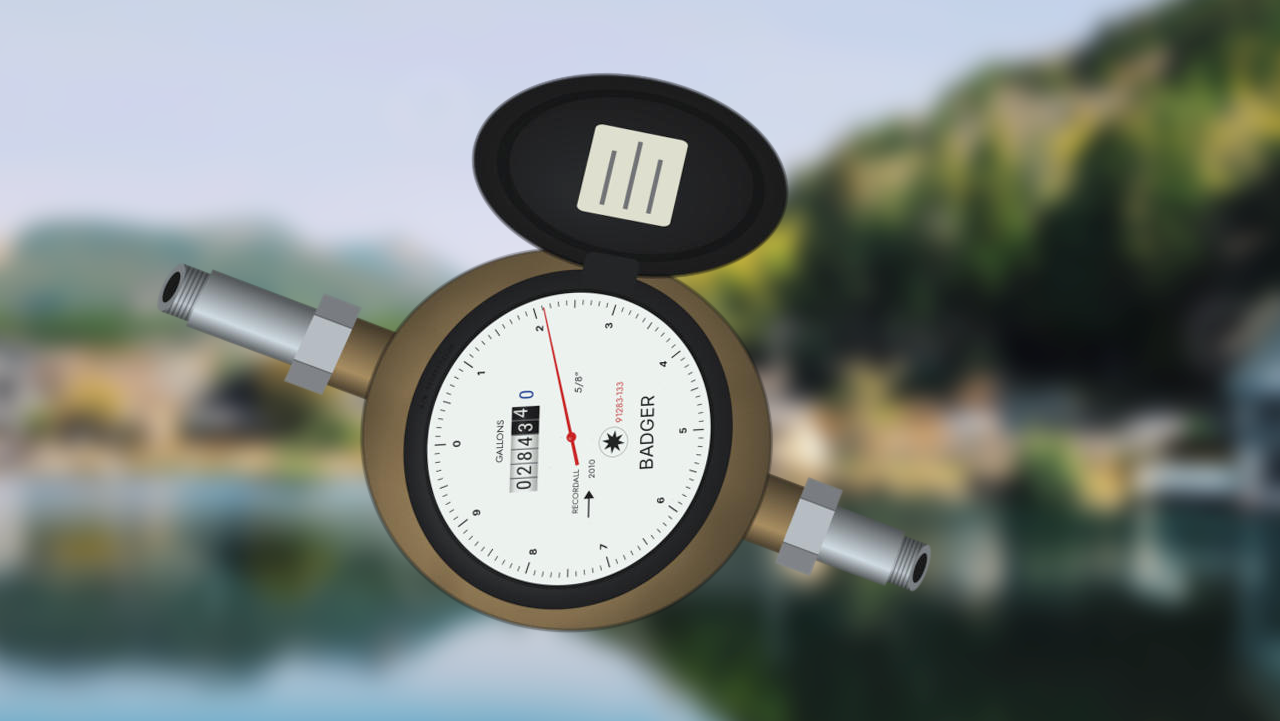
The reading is **284342.1** gal
